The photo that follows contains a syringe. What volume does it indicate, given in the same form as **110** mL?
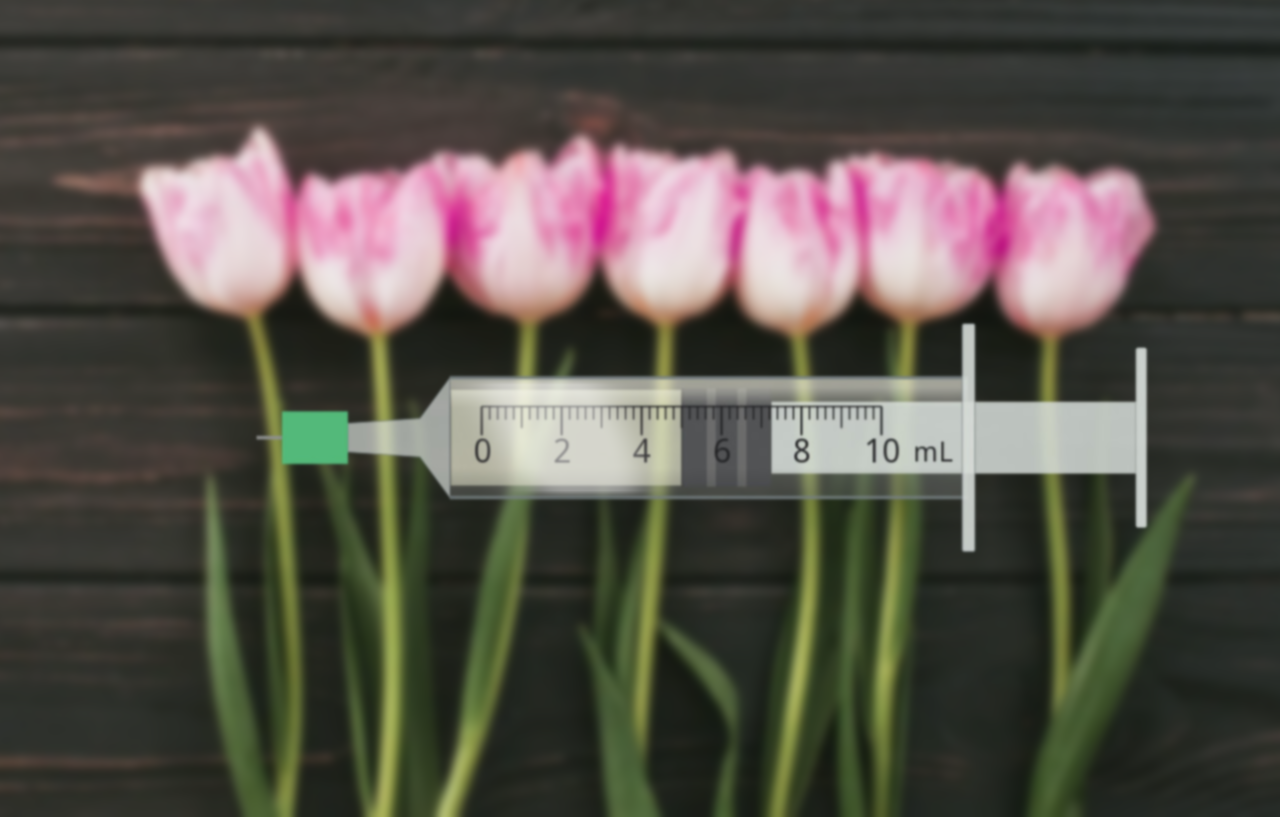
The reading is **5** mL
